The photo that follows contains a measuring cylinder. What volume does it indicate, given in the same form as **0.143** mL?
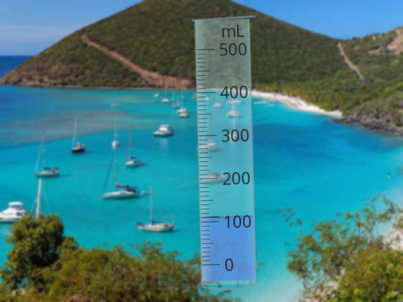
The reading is **110** mL
